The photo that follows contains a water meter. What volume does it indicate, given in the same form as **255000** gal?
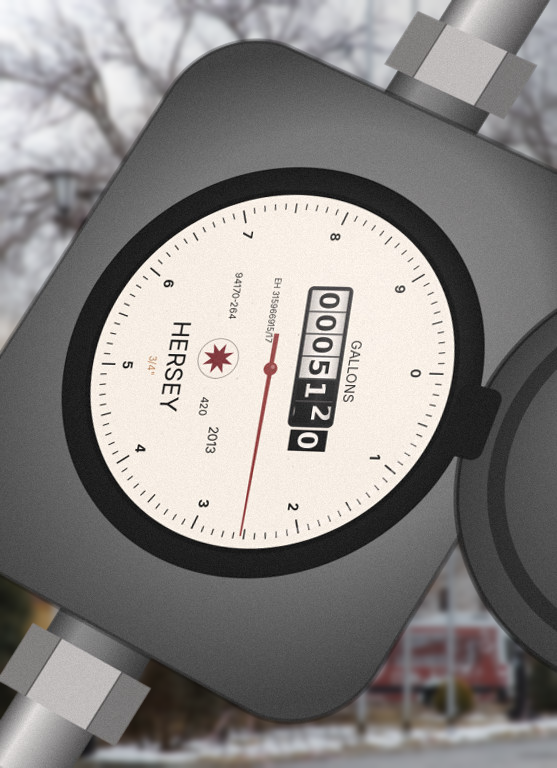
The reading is **5122.5** gal
